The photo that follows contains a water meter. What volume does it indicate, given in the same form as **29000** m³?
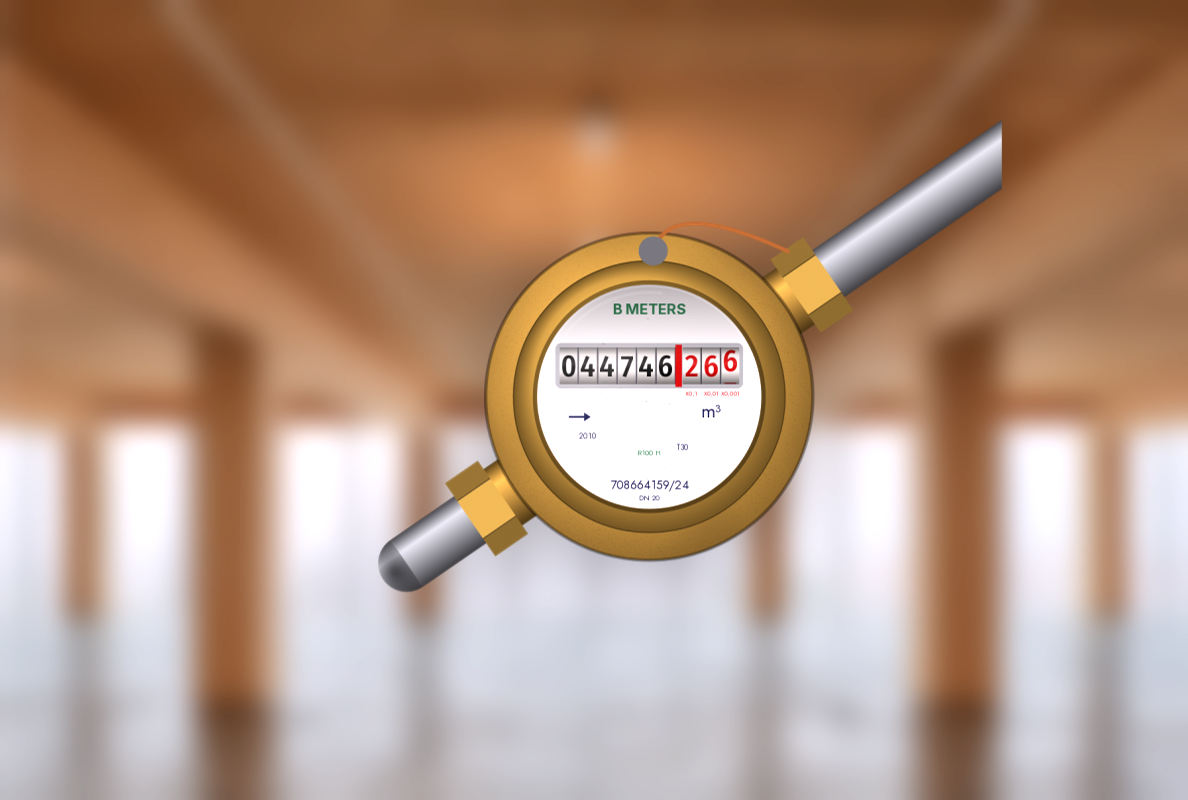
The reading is **44746.266** m³
